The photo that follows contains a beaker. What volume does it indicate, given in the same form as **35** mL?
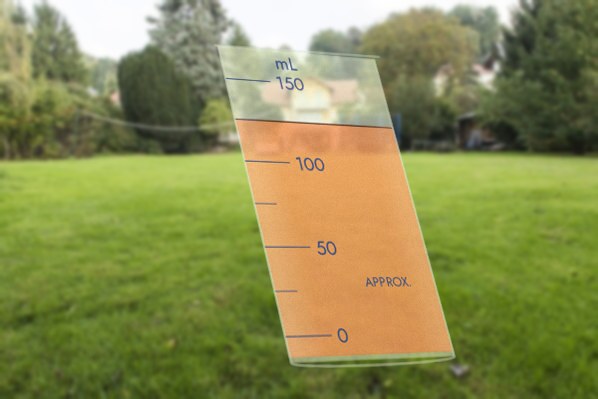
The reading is **125** mL
